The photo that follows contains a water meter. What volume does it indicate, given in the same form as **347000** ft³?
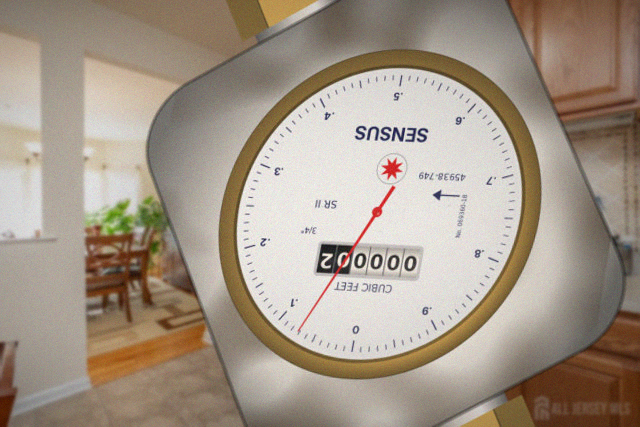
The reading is **2.07** ft³
